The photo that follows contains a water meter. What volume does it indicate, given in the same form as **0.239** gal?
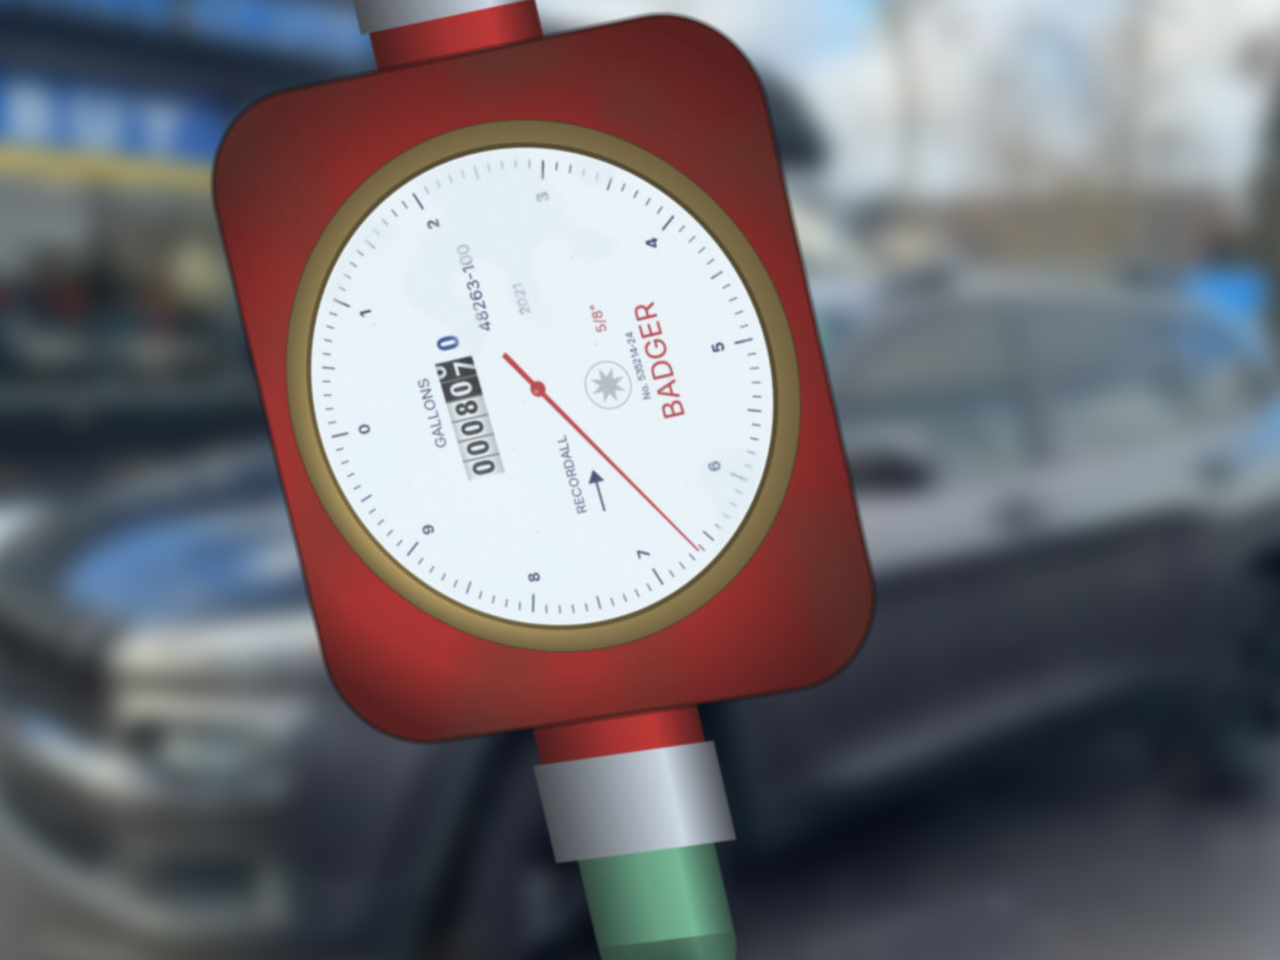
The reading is **8066.6** gal
